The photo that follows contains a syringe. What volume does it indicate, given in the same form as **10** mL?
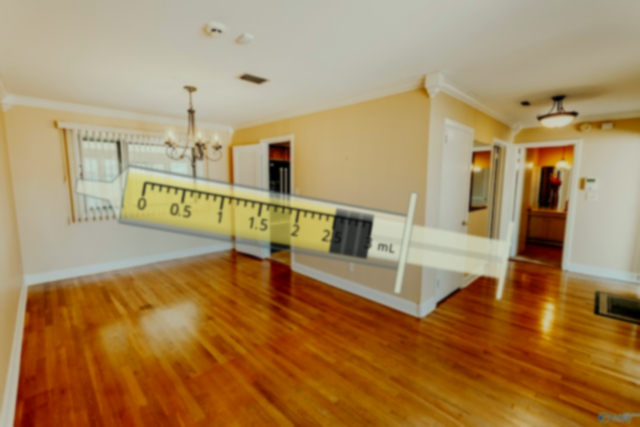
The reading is **2.5** mL
